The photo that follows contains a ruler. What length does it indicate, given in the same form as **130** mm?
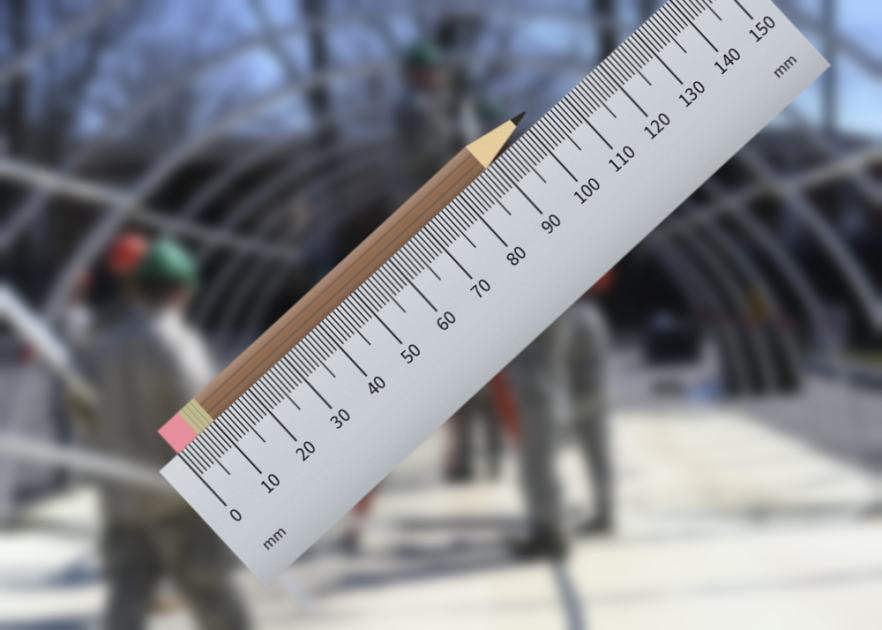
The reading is **102** mm
